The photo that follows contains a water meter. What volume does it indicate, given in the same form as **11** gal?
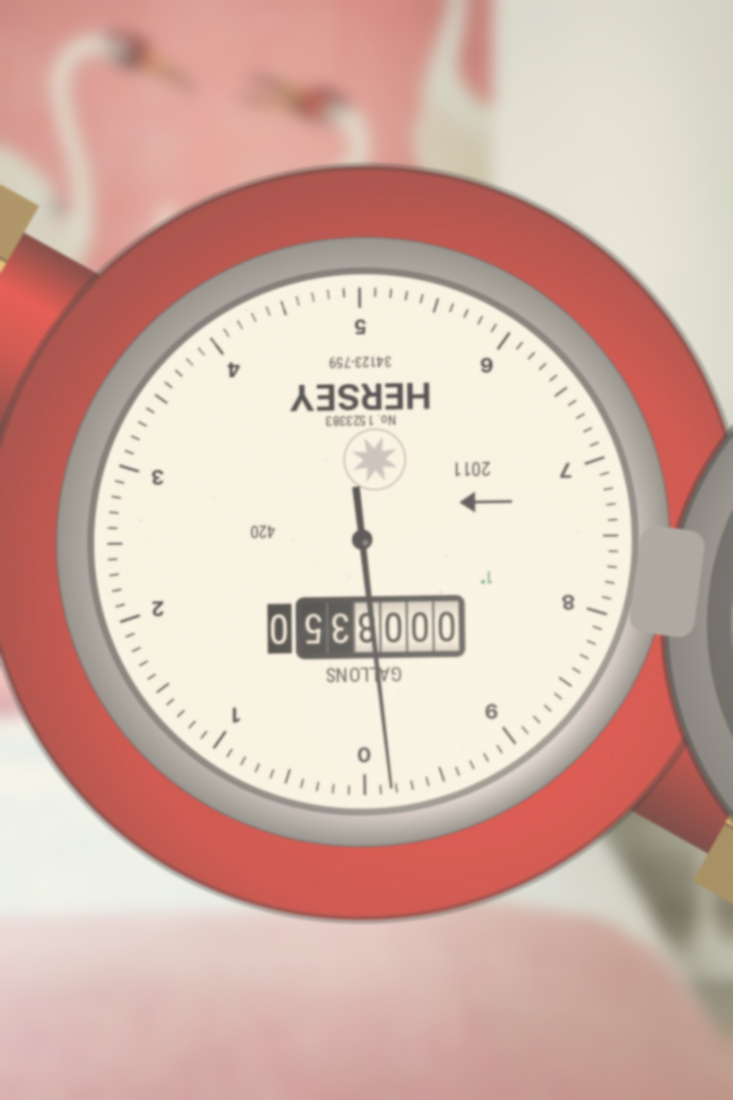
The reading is **8349.8** gal
